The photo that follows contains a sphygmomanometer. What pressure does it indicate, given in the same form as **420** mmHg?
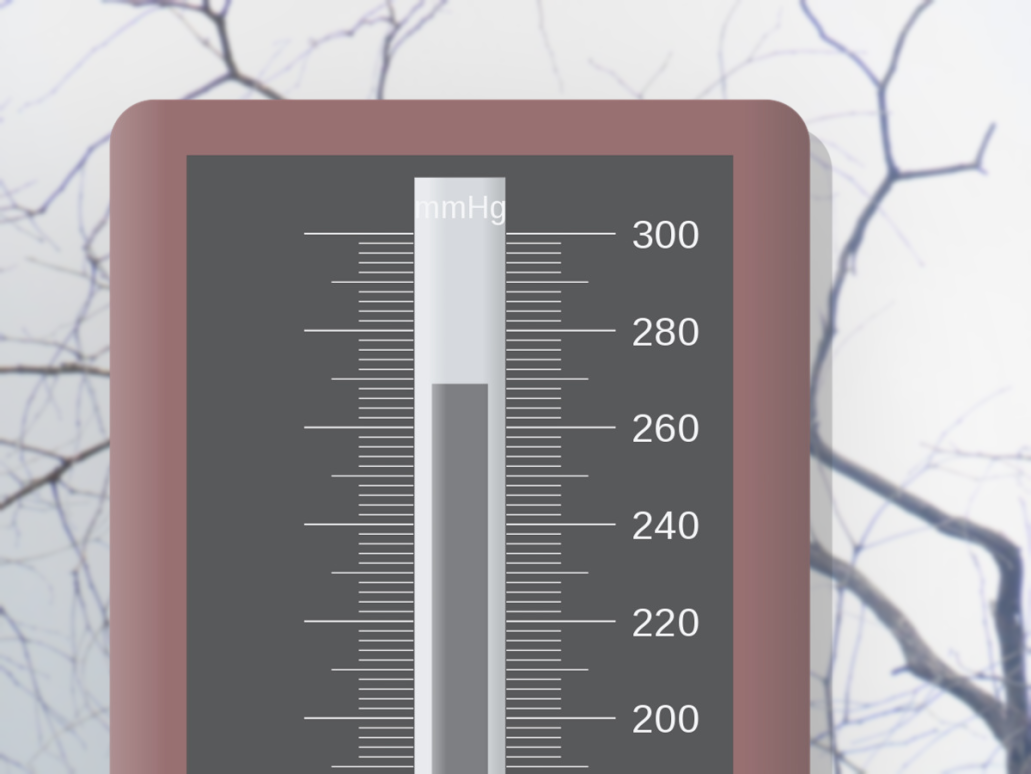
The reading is **269** mmHg
